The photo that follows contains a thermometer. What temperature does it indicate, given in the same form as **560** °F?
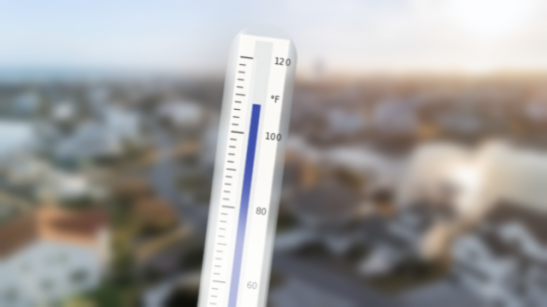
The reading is **108** °F
